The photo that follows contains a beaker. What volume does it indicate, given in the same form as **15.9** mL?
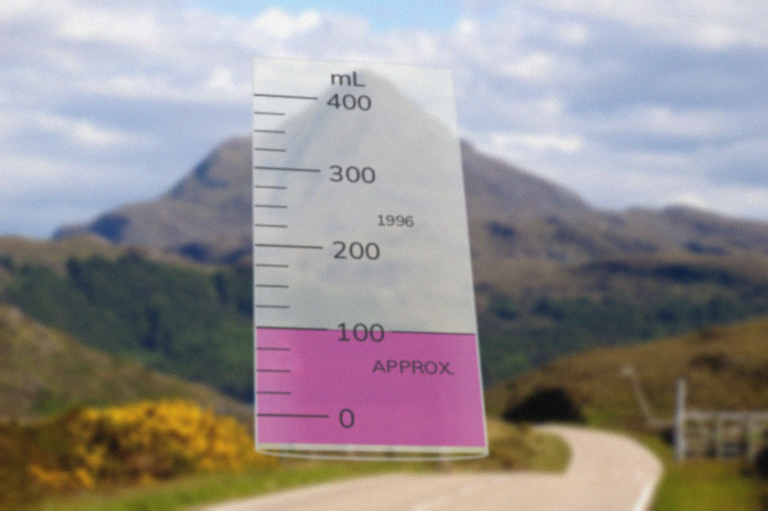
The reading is **100** mL
